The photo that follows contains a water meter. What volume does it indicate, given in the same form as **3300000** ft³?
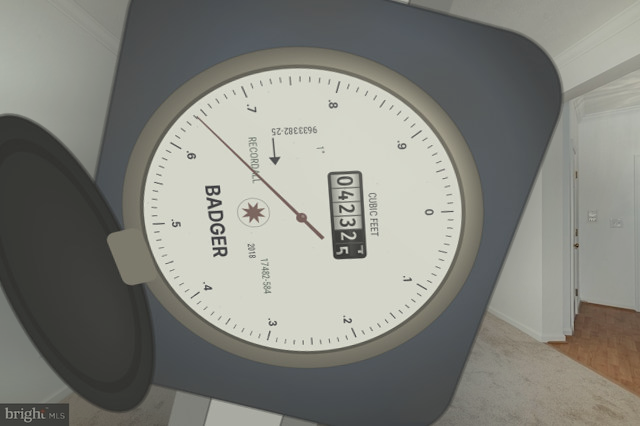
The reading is **42324.64** ft³
